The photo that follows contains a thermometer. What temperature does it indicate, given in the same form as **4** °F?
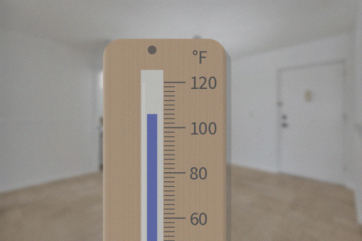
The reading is **106** °F
